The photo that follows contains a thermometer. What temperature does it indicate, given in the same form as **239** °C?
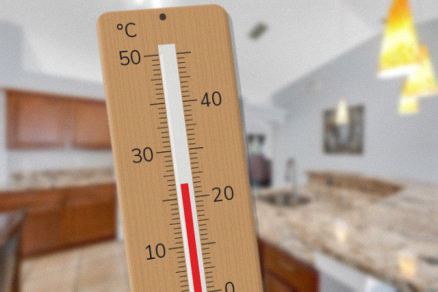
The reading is **23** °C
